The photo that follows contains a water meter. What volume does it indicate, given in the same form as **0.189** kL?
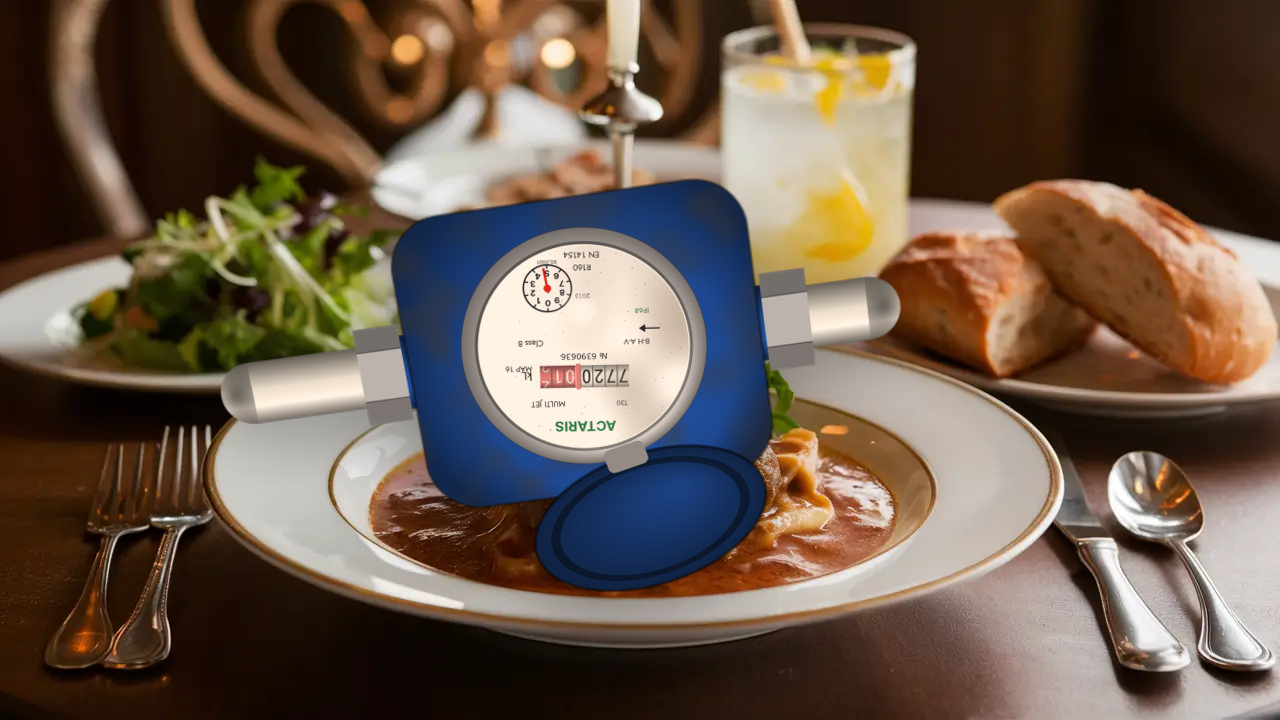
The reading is **7720.0124** kL
